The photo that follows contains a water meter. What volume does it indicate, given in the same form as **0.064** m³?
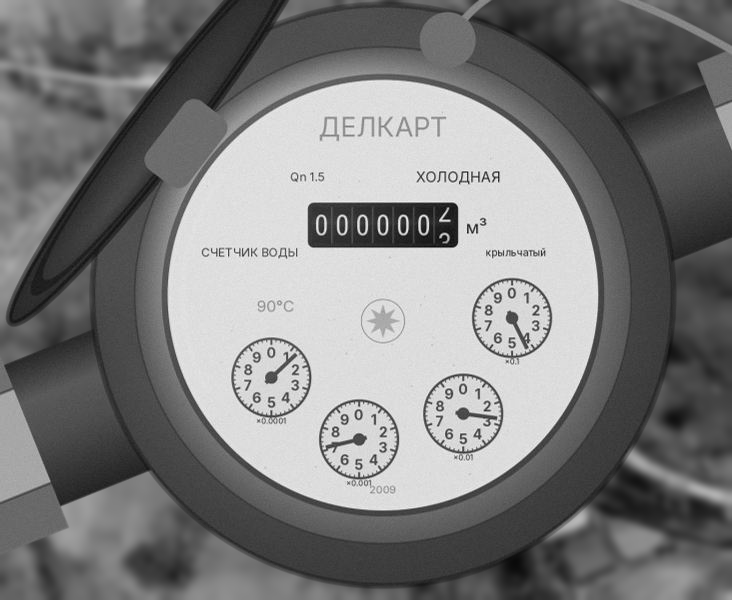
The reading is **2.4271** m³
